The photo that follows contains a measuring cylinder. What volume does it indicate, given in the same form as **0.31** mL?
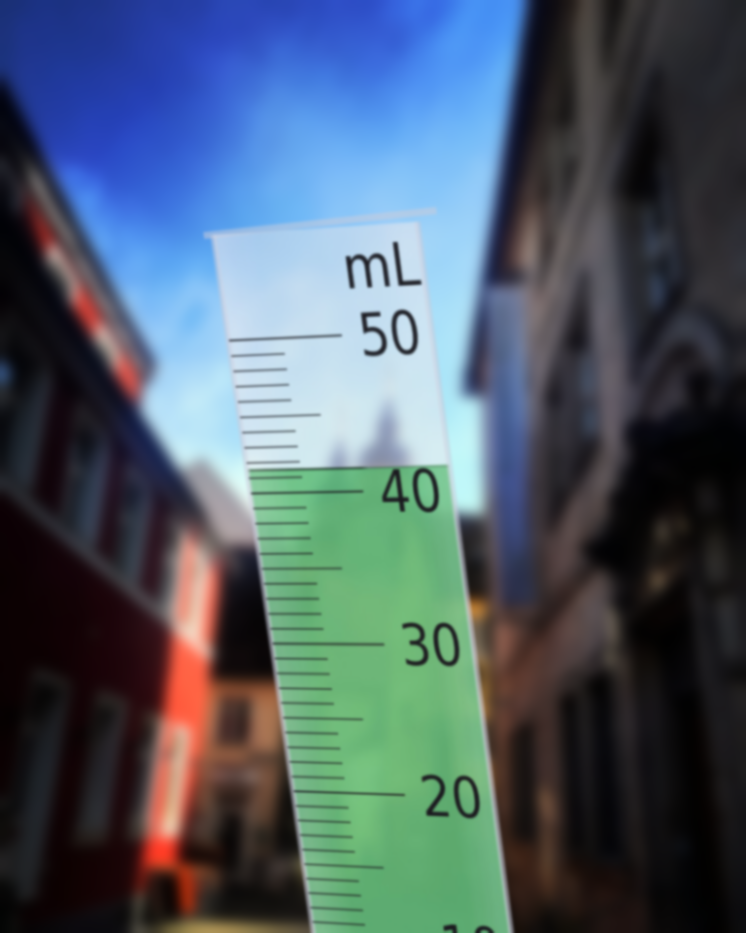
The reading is **41.5** mL
